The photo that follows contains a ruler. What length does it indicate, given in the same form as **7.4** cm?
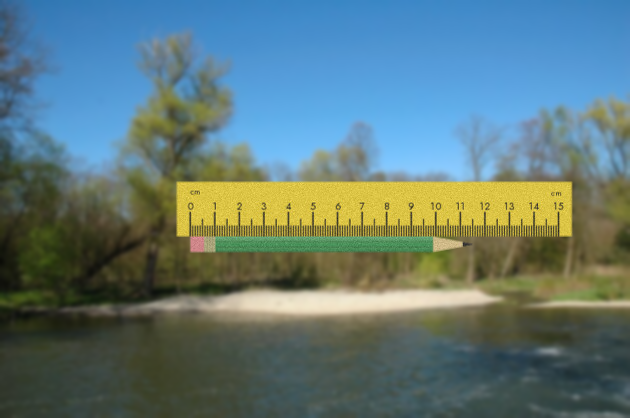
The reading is **11.5** cm
